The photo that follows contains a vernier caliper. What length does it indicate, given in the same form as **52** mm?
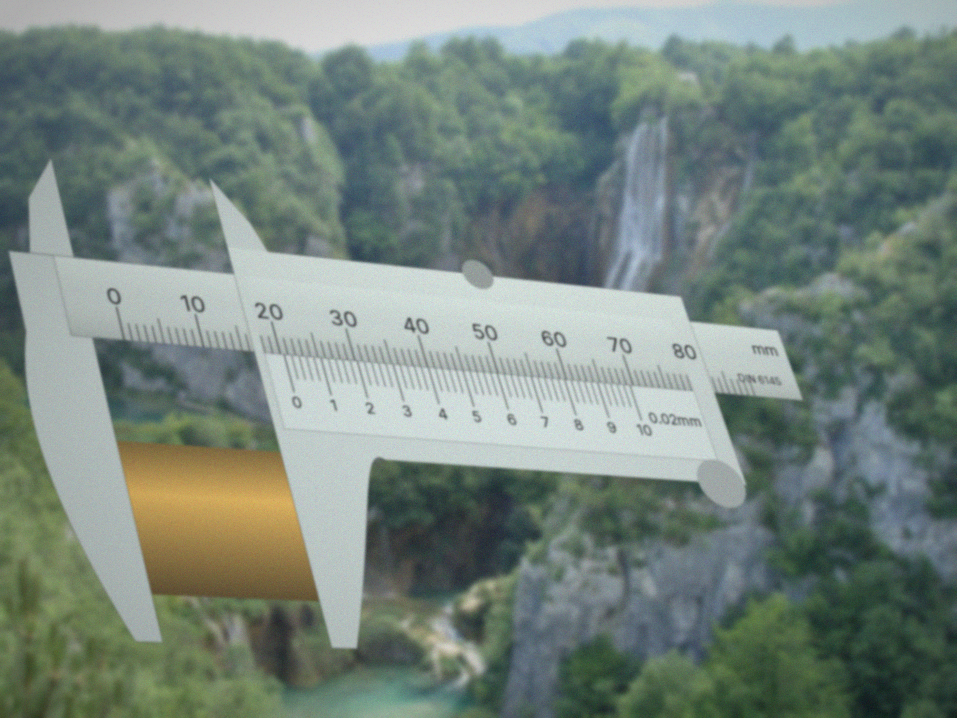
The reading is **20.5** mm
